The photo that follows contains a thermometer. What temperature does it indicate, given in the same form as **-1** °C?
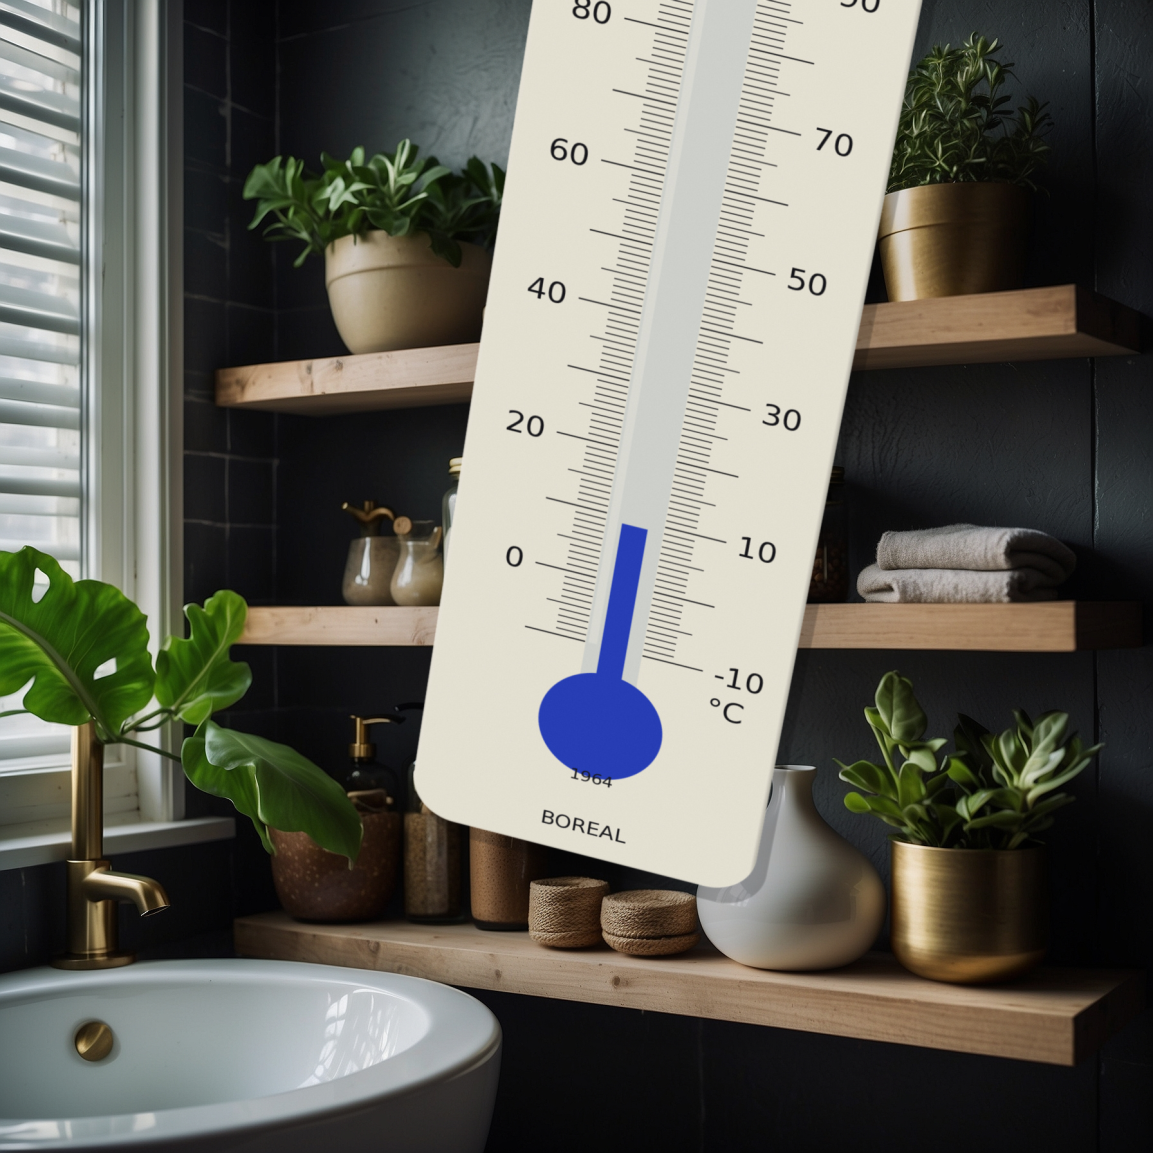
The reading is **9** °C
